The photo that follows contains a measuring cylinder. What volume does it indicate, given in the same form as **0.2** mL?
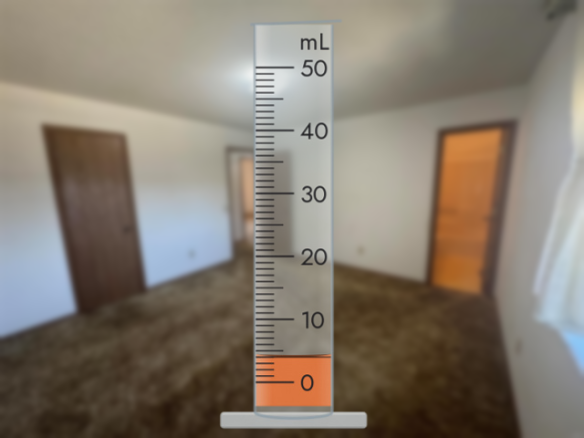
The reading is **4** mL
